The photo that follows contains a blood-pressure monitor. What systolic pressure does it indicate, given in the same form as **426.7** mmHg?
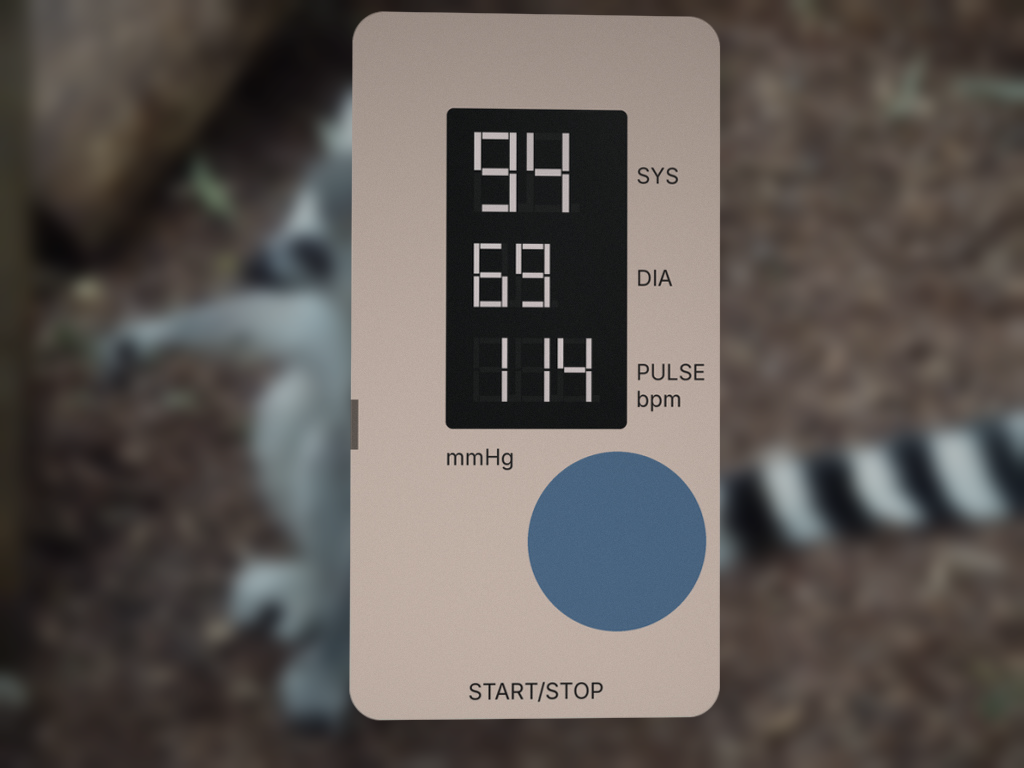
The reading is **94** mmHg
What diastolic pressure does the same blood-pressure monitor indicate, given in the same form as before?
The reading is **69** mmHg
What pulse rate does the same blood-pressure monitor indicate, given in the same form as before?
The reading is **114** bpm
